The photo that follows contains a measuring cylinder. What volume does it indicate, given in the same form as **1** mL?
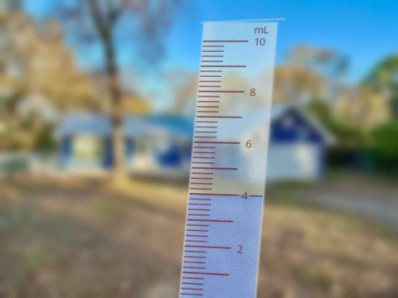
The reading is **4** mL
